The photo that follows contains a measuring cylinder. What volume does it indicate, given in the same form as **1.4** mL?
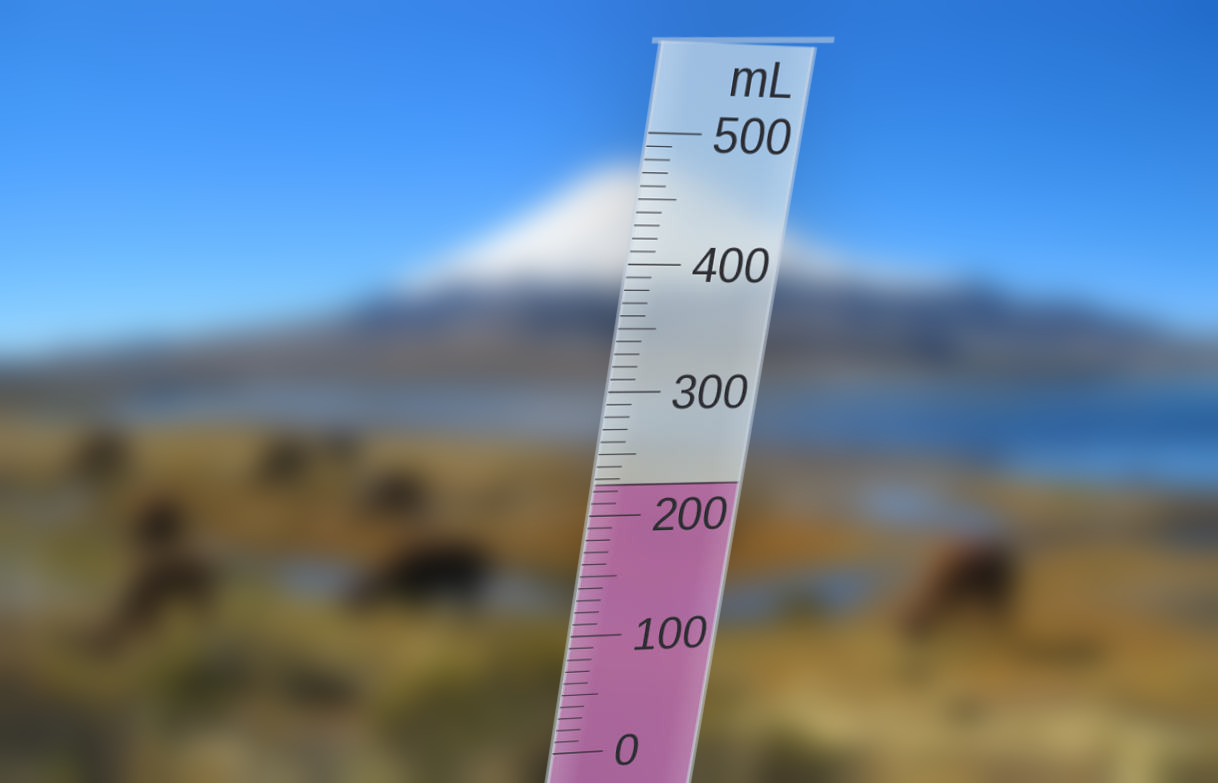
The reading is **225** mL
